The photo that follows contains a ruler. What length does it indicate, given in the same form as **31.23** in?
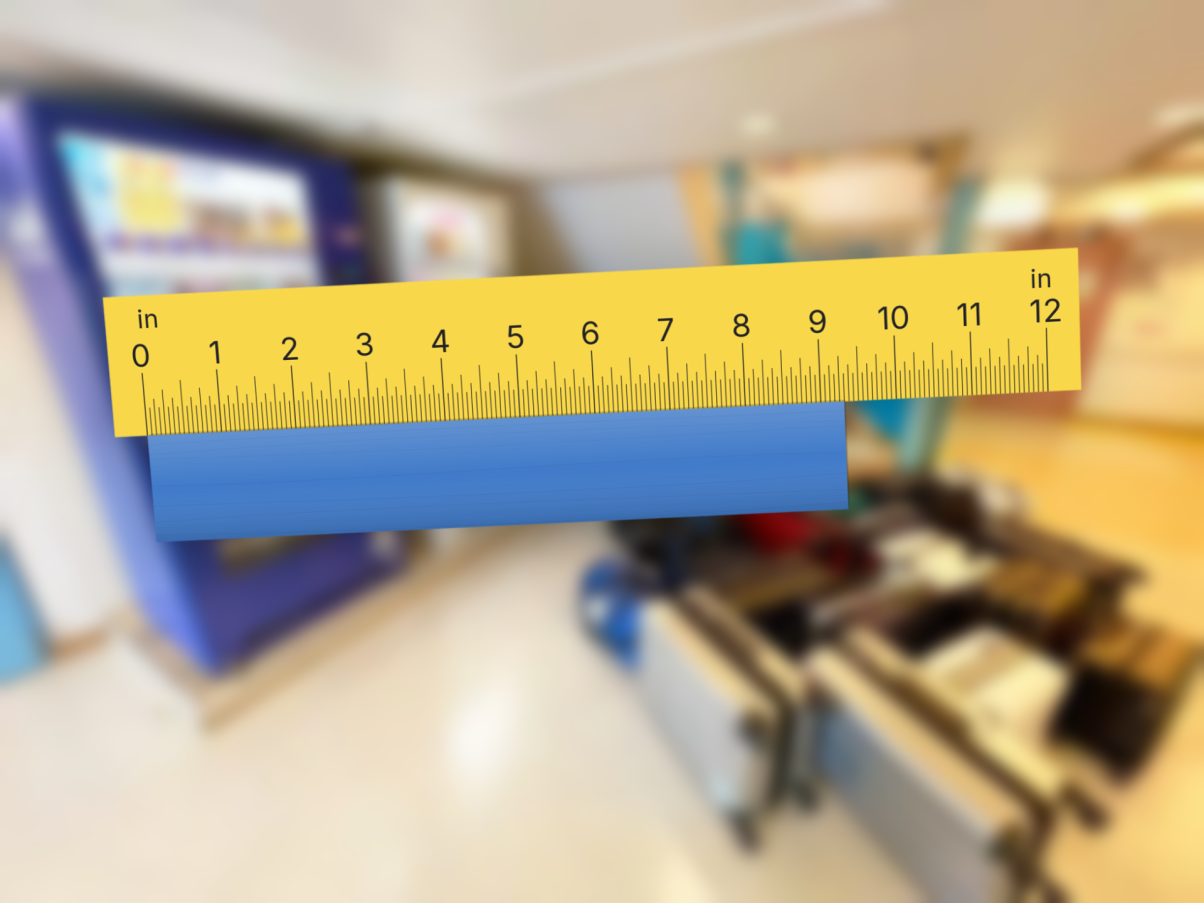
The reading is **9.3125** in
